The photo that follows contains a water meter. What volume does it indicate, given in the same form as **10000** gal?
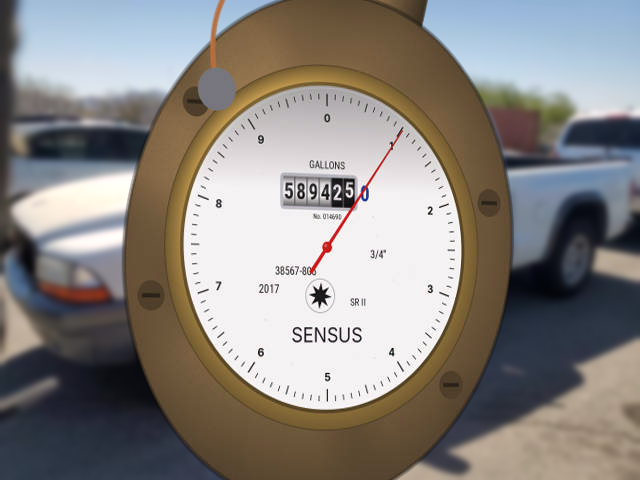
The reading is **5894251.0** gal
